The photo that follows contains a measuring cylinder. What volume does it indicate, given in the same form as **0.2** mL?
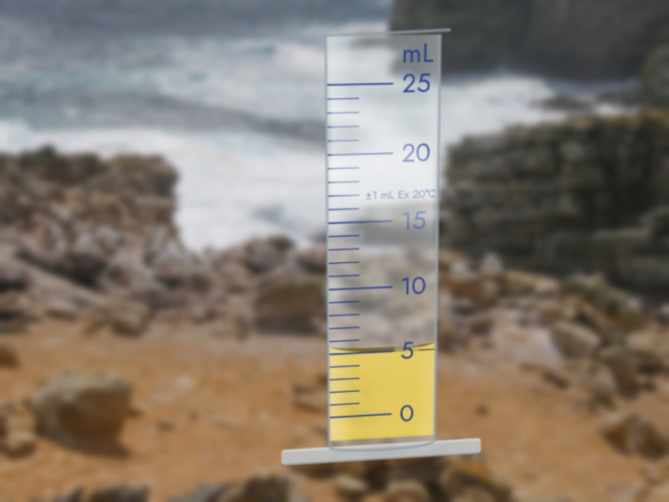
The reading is **5** mL
